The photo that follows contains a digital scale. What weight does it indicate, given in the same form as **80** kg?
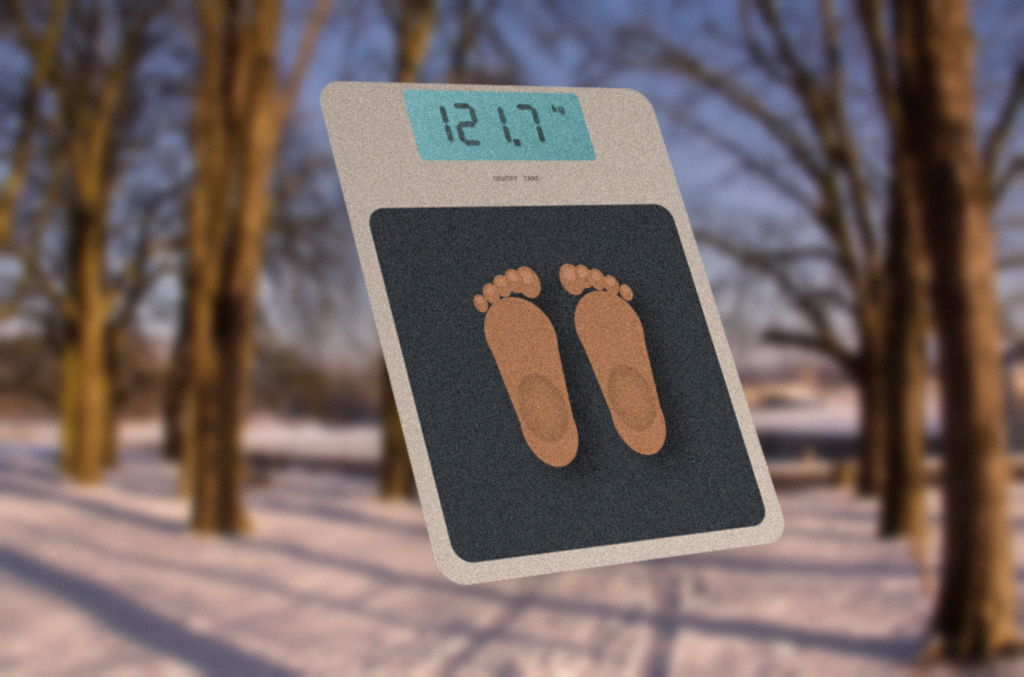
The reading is **121.7** kg
